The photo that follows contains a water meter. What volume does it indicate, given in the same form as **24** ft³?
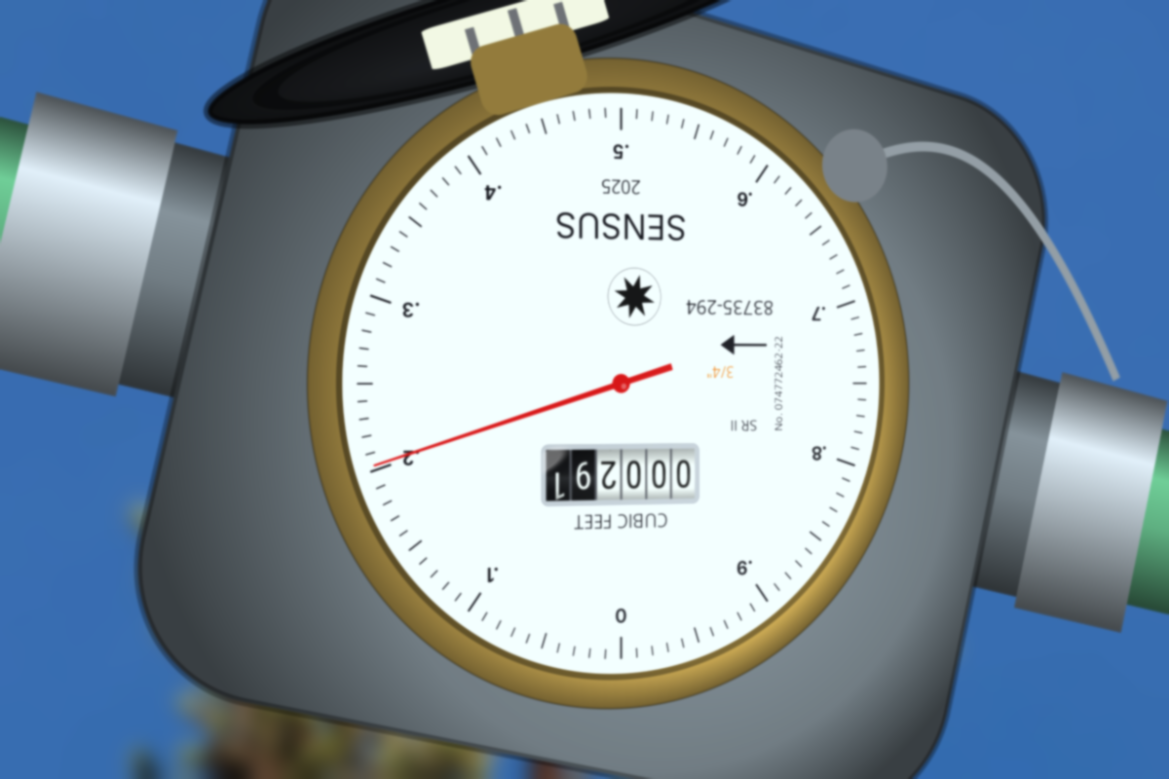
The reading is **291.20** ft³
